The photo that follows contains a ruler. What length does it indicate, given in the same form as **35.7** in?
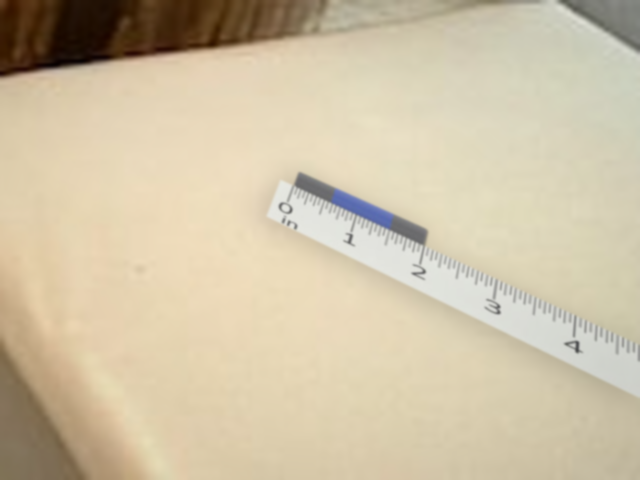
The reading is **2** in
